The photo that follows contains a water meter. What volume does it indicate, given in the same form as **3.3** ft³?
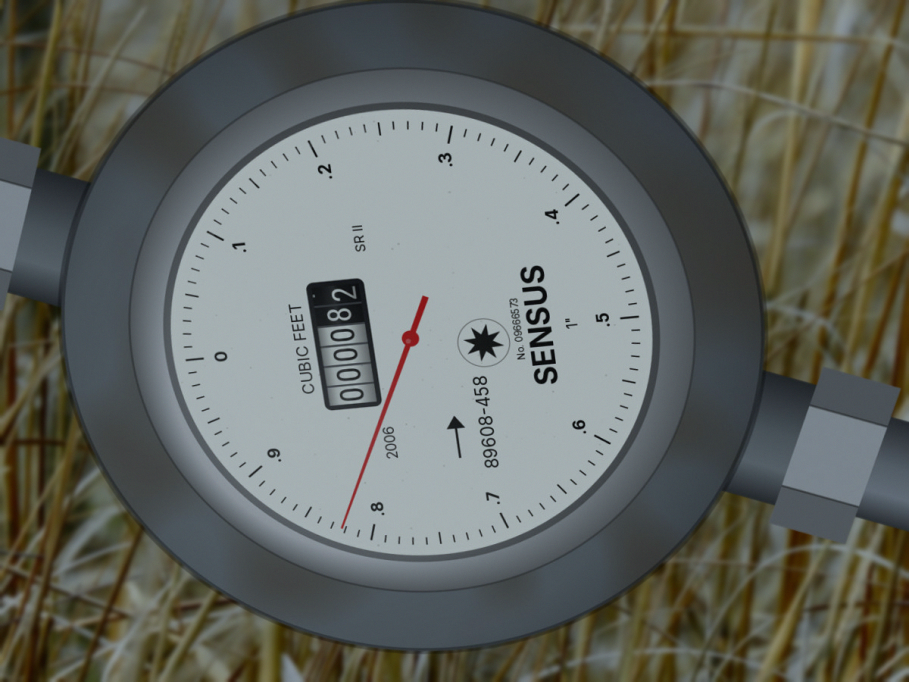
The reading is **81.82** ft³
